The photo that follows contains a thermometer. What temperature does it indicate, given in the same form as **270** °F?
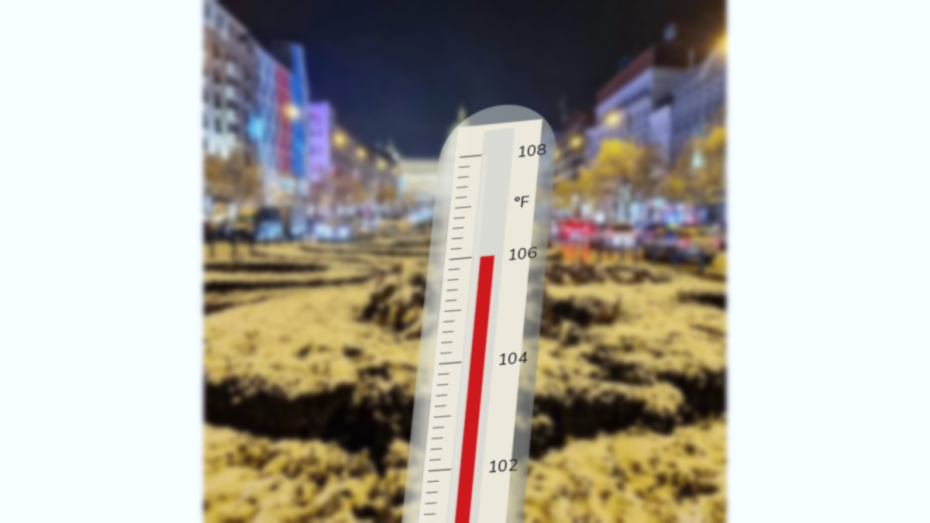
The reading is **106** °F
